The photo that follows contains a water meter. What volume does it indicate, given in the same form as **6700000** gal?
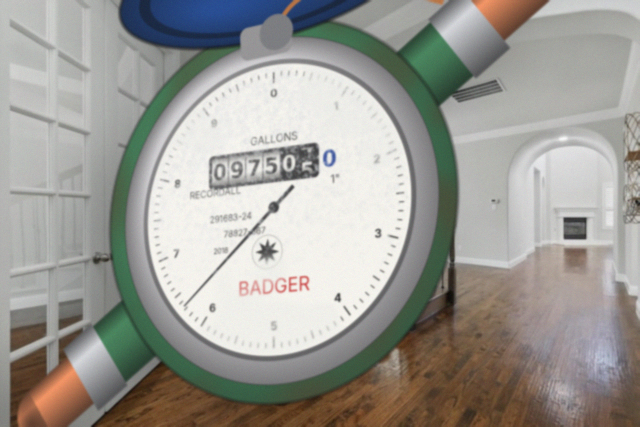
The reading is **975046.3** gal
